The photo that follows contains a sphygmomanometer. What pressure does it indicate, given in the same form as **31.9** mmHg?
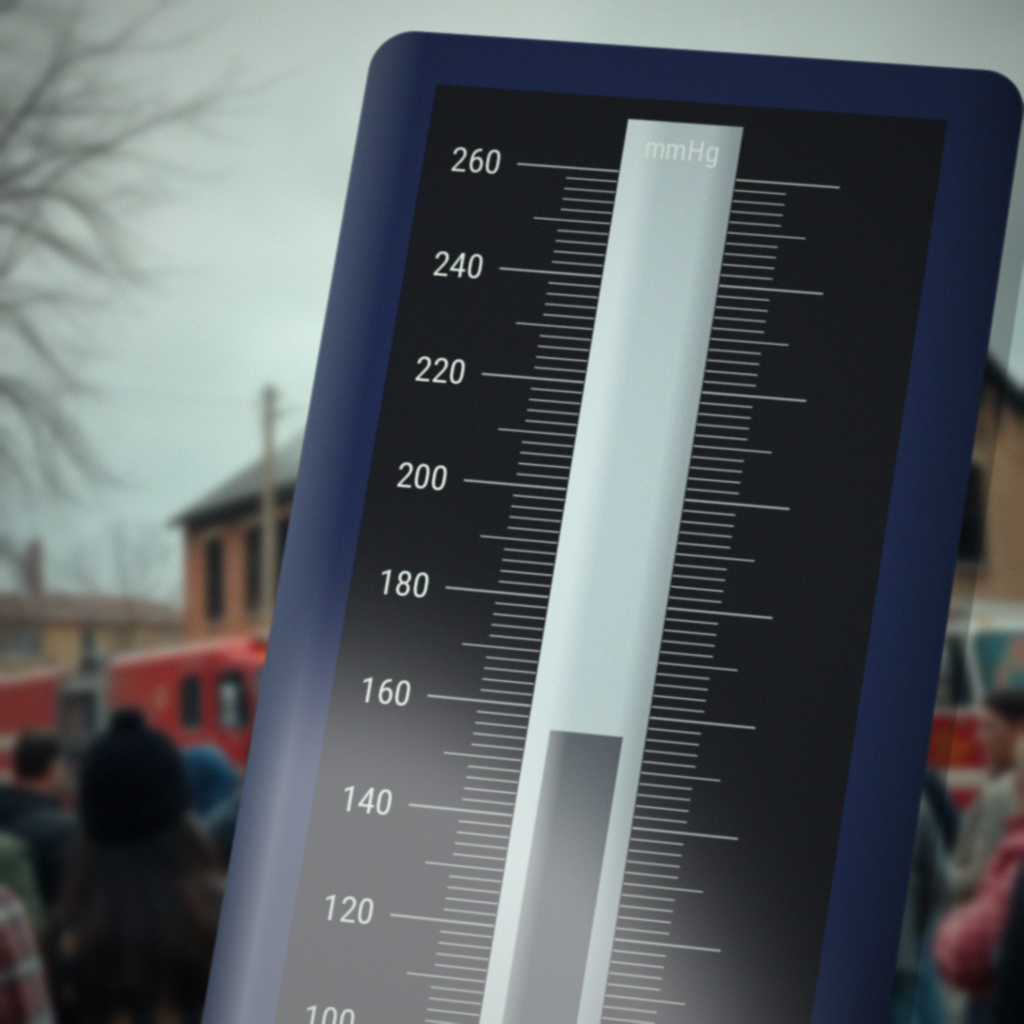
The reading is **156** mmHg
